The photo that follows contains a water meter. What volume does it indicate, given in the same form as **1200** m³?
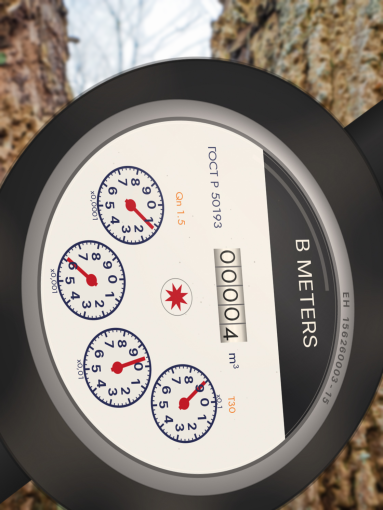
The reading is **3.8961** m³
